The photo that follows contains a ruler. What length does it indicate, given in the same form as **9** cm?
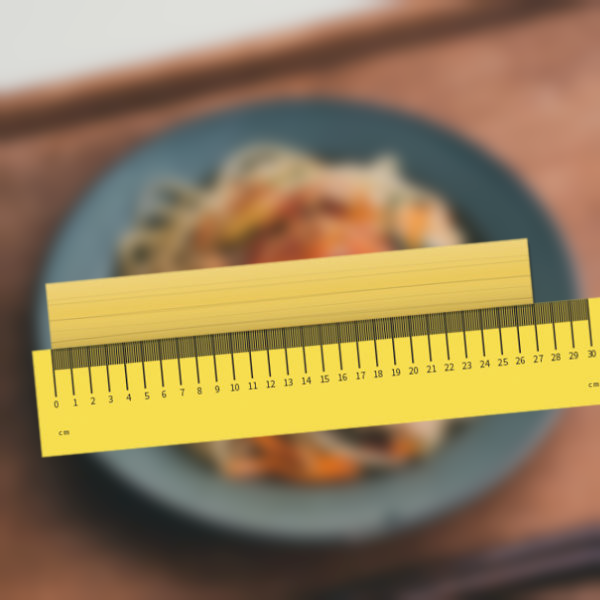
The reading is **27** cm
